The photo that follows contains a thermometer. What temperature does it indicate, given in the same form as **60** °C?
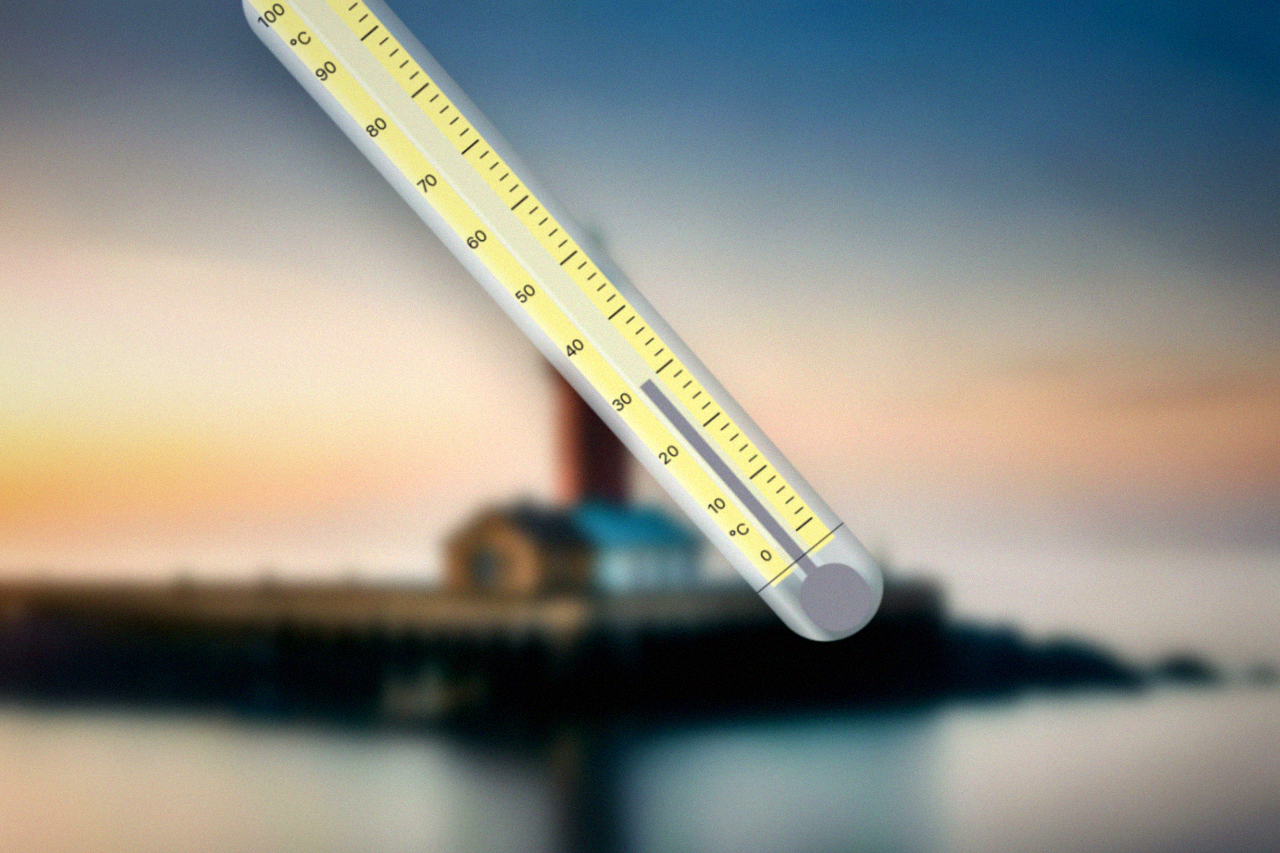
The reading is **30** °C
